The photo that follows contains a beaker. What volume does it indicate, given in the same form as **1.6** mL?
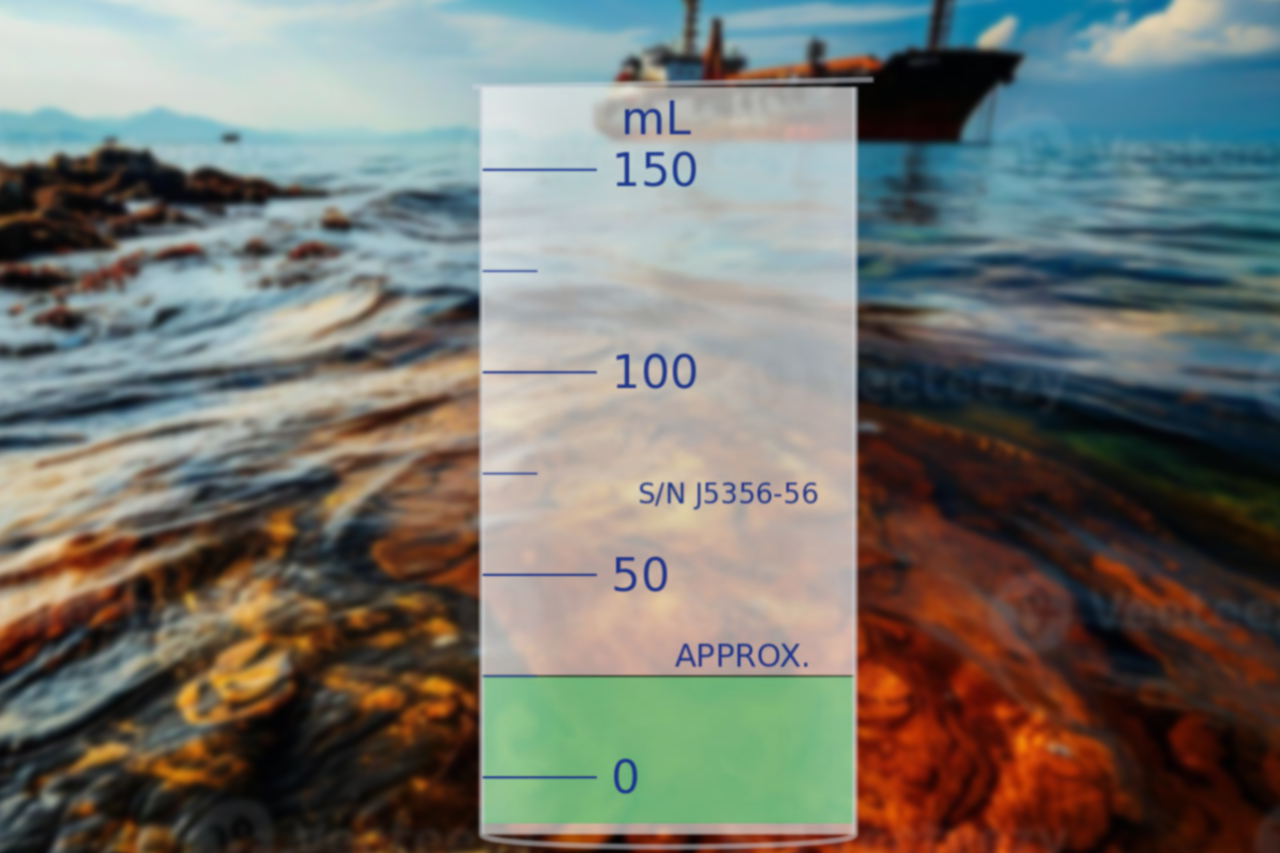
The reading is **25** mL
